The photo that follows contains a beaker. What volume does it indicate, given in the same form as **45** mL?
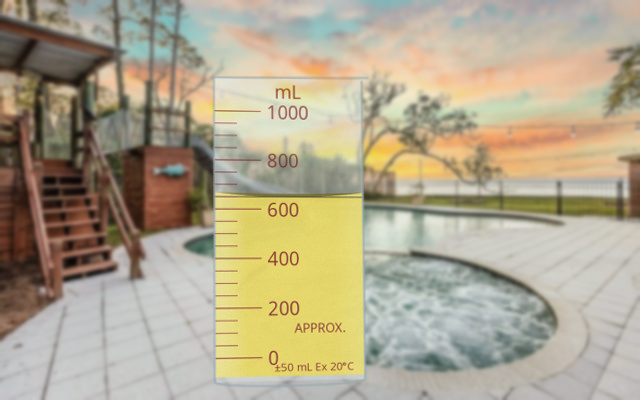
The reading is **650** mL
